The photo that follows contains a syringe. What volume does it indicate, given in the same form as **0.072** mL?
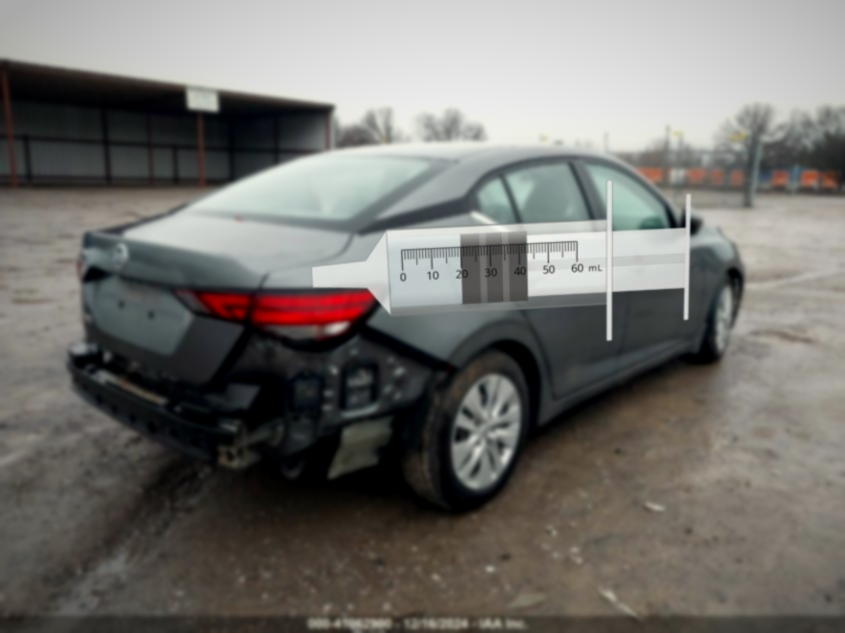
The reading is **20** mL
